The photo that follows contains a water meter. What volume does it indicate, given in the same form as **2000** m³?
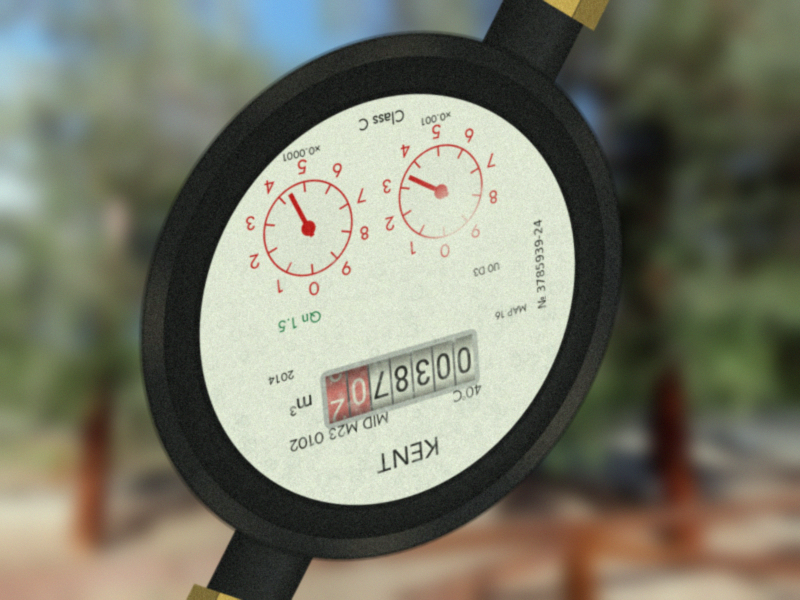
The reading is **387.0234** m³
